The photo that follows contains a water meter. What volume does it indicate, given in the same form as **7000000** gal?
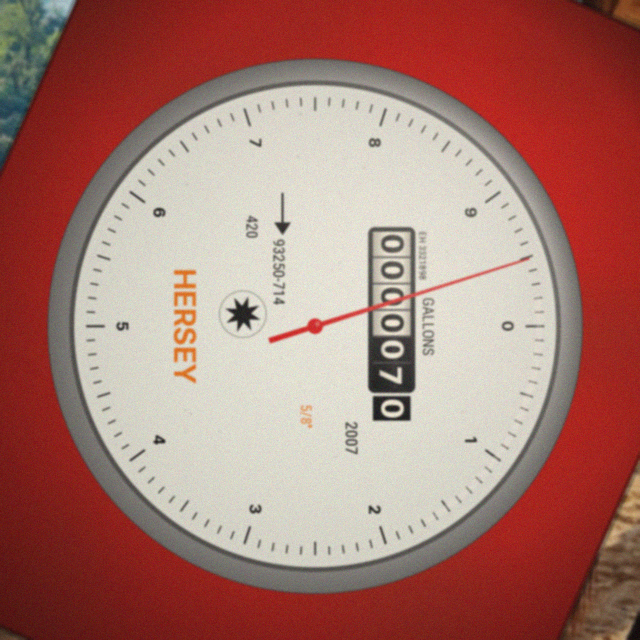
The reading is **69.5** gal
